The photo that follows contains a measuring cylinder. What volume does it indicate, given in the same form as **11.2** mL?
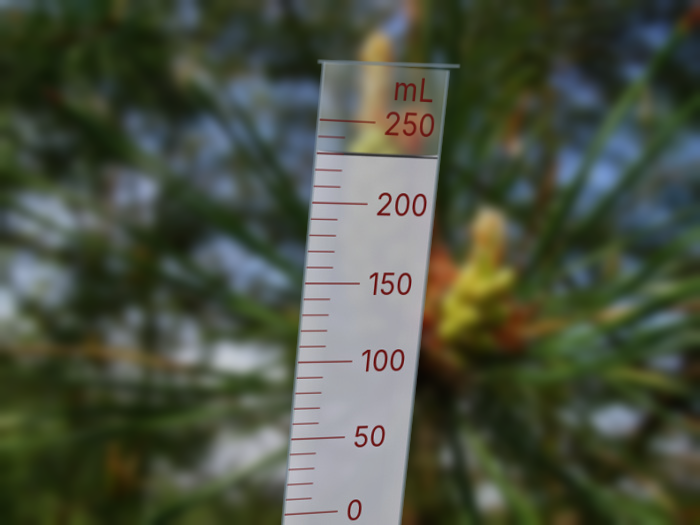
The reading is **230** mL
